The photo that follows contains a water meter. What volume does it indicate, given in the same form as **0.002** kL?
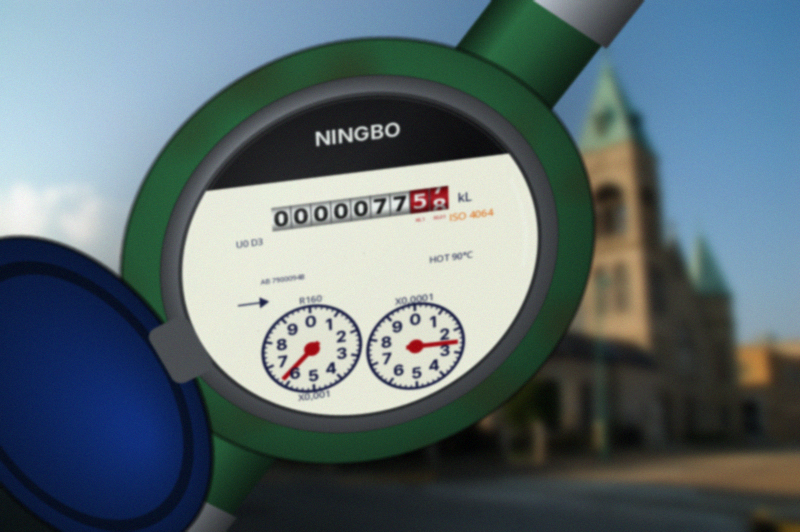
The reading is **77.5762** kL
